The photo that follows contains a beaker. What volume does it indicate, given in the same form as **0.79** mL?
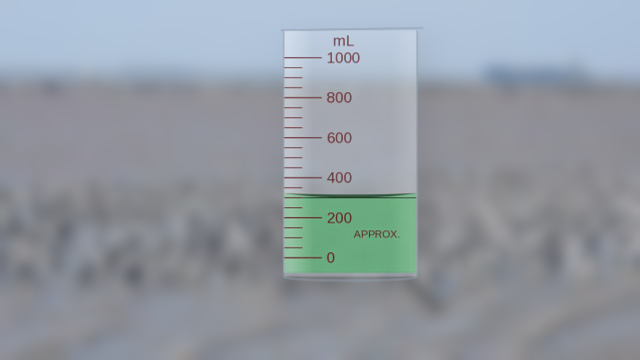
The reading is **300** mL
